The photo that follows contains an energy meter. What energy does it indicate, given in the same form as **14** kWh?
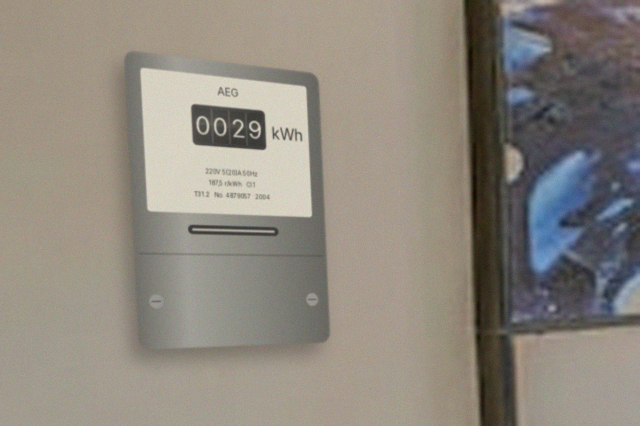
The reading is **29** kWh
